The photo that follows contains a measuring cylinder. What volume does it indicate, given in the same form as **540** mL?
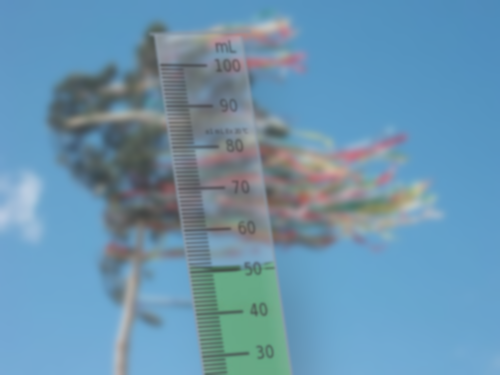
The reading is **50** mL
